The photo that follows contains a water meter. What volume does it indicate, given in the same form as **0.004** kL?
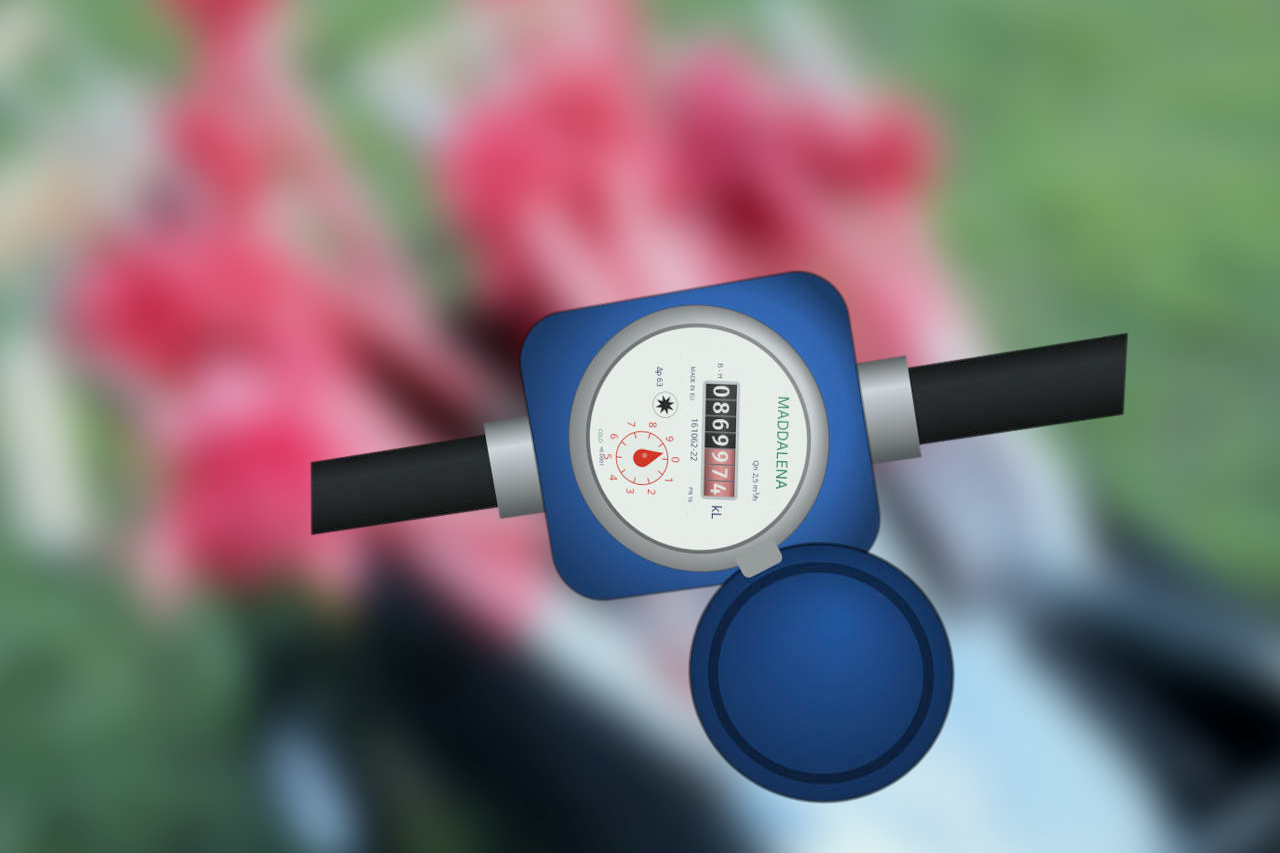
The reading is **869.9739** kL
